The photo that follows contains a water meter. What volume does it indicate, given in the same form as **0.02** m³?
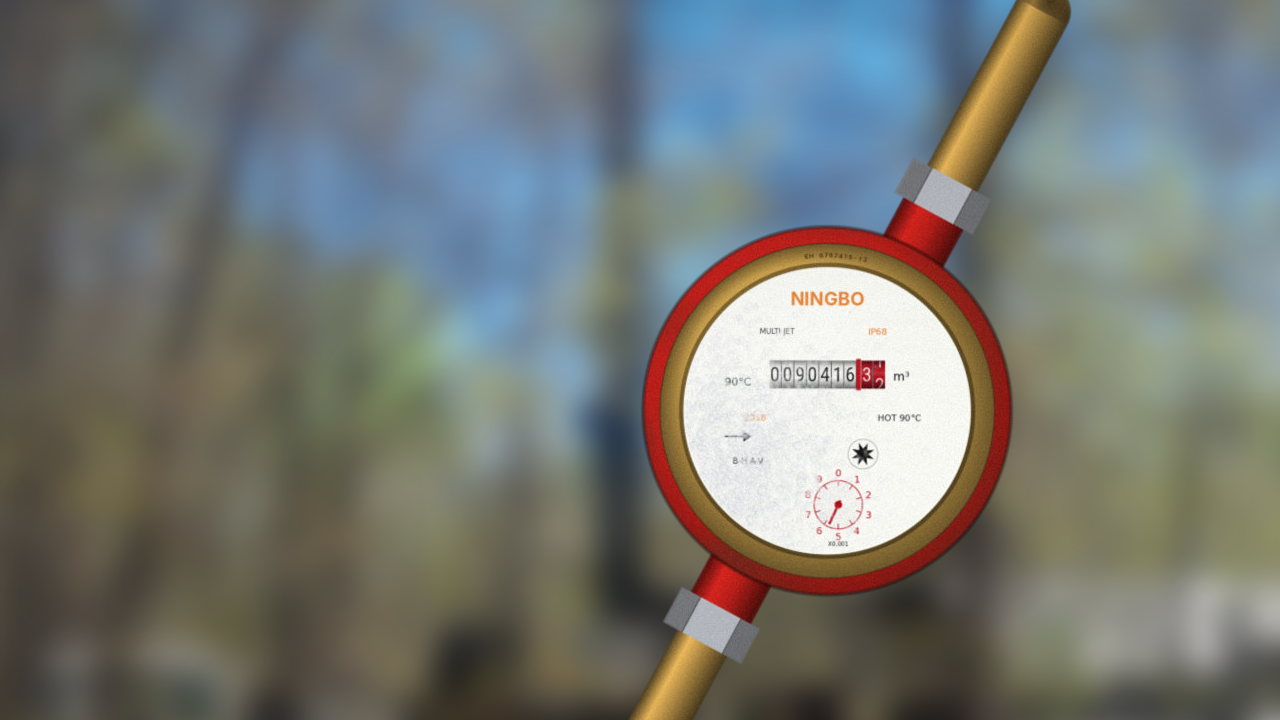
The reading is **90416.315** m³
